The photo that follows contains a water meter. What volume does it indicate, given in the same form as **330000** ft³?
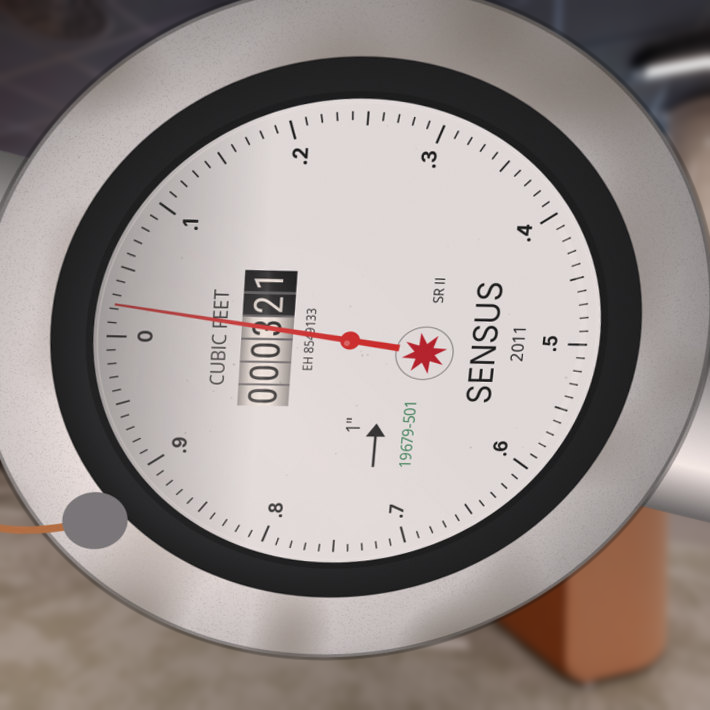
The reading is **321.02** ft³
